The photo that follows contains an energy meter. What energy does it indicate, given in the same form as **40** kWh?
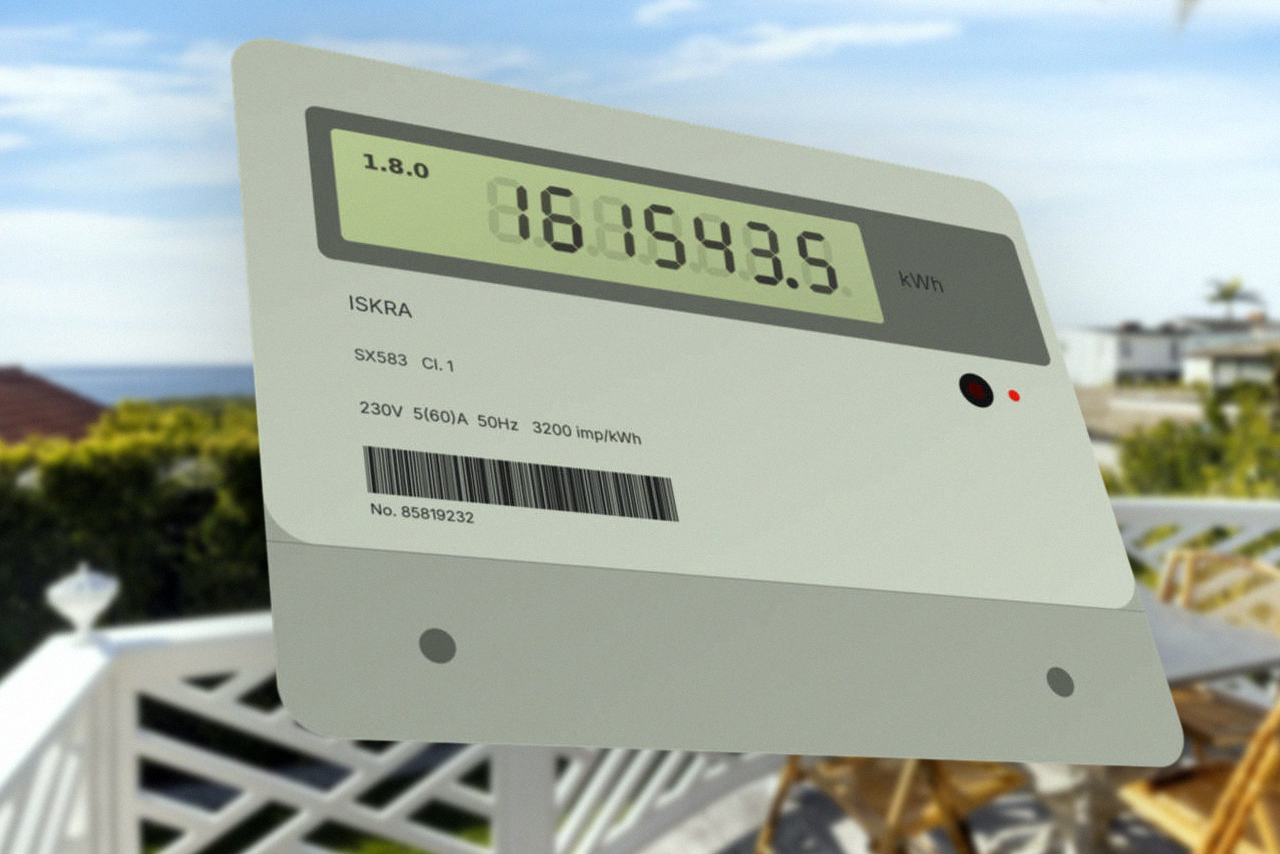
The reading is **161543.5** kWh
